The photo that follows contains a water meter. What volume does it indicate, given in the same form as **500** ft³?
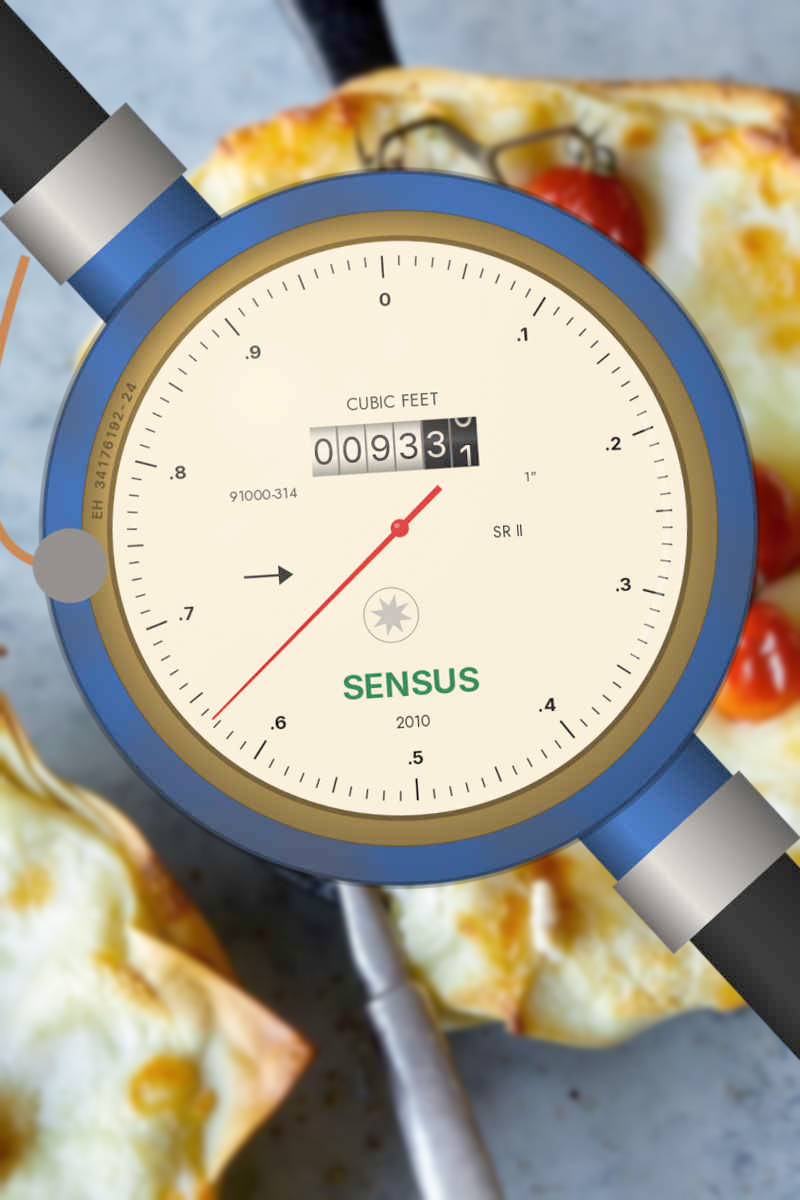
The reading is **9330.63** ft³
